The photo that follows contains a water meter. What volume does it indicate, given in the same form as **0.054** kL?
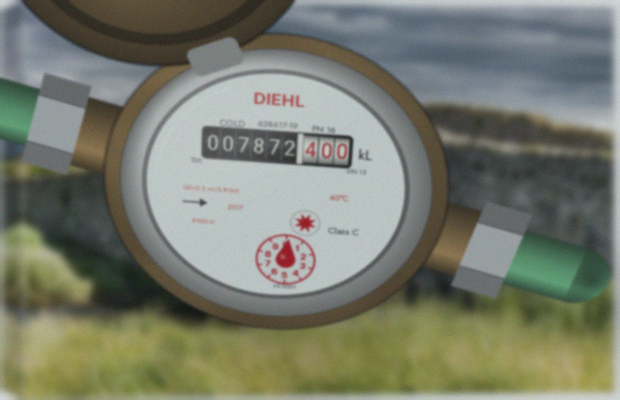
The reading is **7872.4000** kL
